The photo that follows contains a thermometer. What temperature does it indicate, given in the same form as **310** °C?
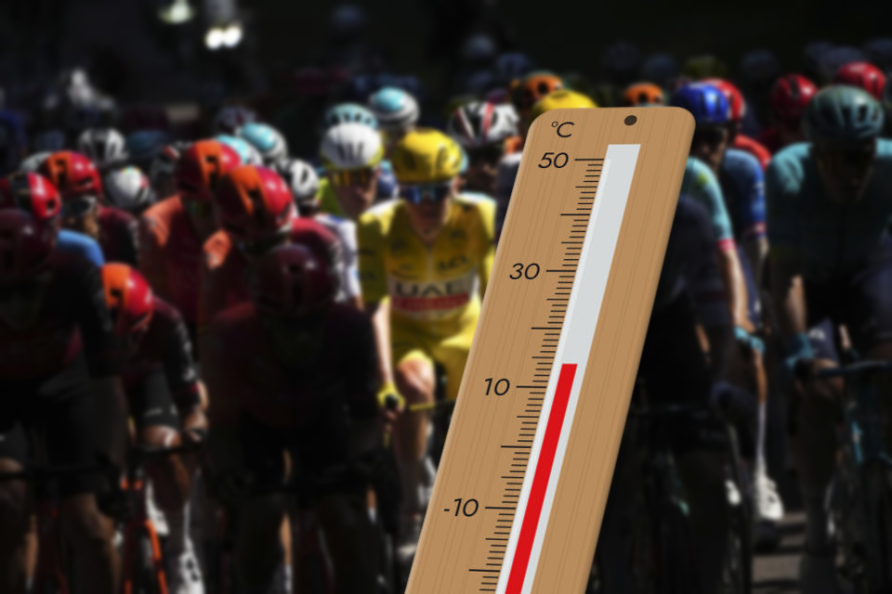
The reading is **14** °C
